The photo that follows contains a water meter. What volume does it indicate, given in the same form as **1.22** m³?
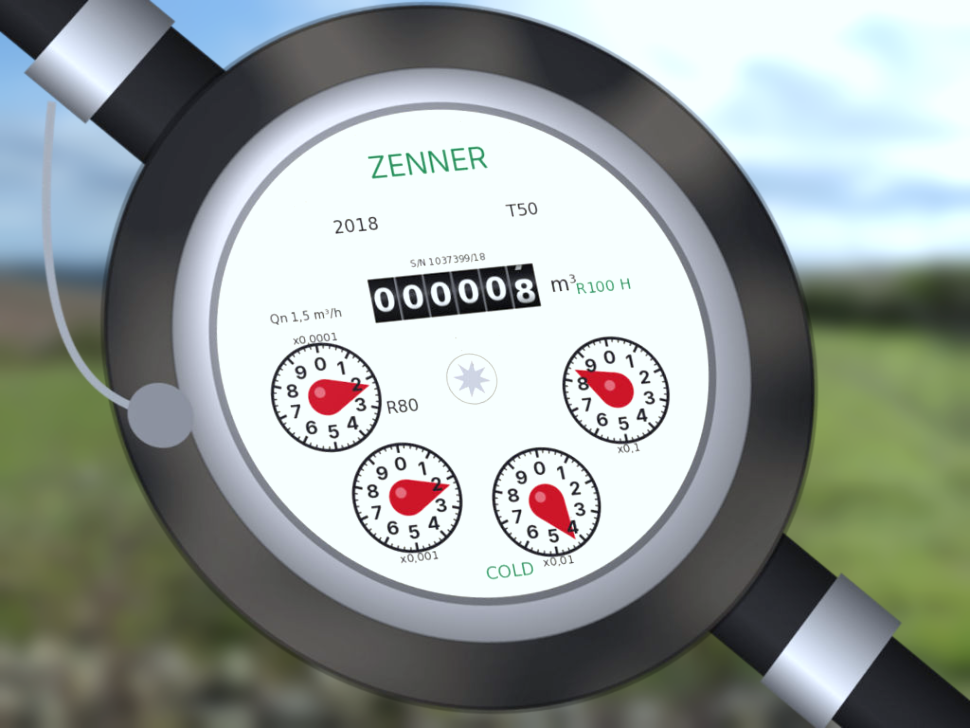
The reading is **7.8422** m³
